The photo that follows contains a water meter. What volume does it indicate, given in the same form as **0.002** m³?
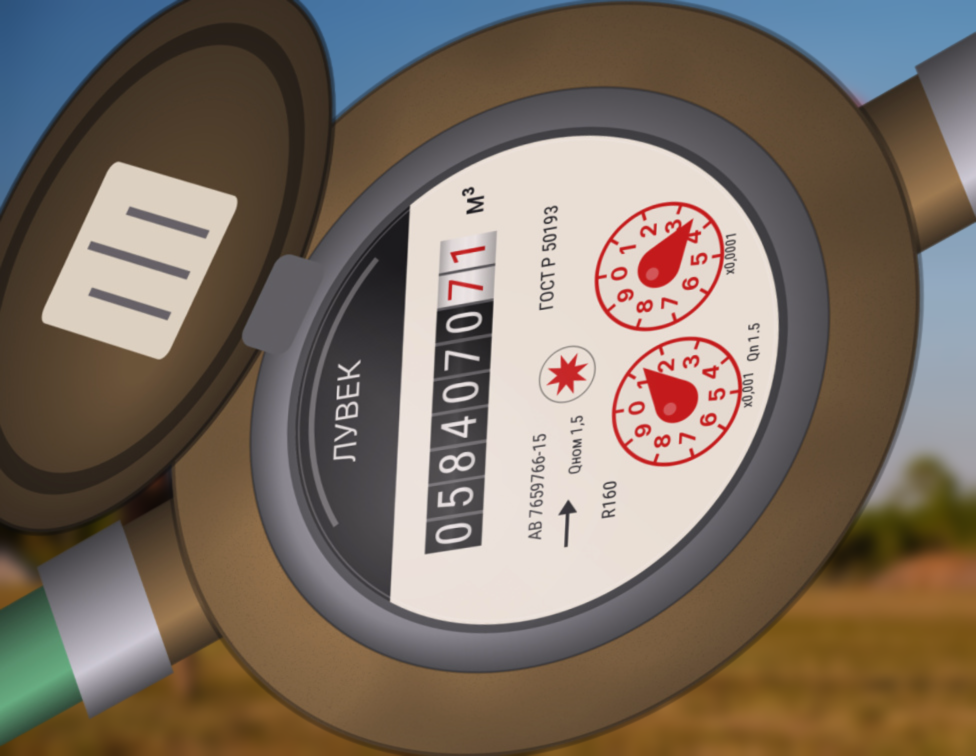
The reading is **584070.7113** m³
